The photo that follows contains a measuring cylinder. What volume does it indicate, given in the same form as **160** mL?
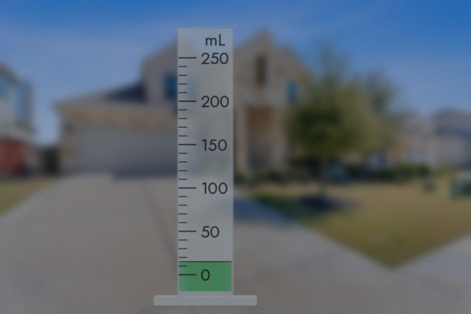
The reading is **15** mL
